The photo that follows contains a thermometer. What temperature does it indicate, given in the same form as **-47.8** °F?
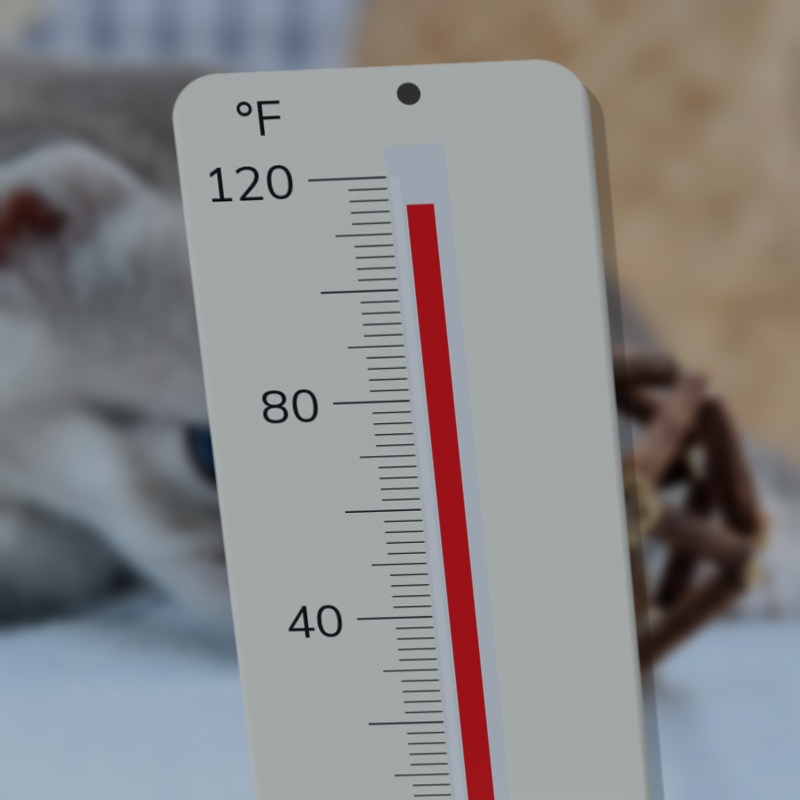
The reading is **115** °F
